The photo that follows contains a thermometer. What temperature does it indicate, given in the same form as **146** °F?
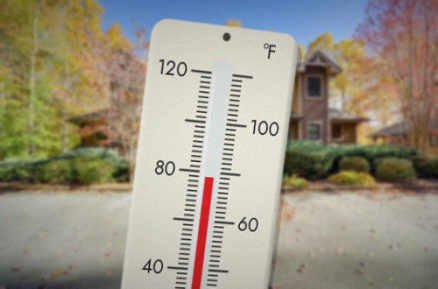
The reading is **78** °F
